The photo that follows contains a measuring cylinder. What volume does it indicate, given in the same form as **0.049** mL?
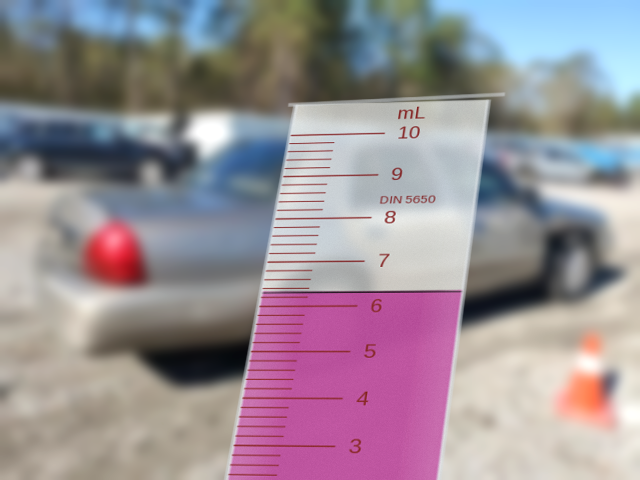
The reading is **6.3** mL
